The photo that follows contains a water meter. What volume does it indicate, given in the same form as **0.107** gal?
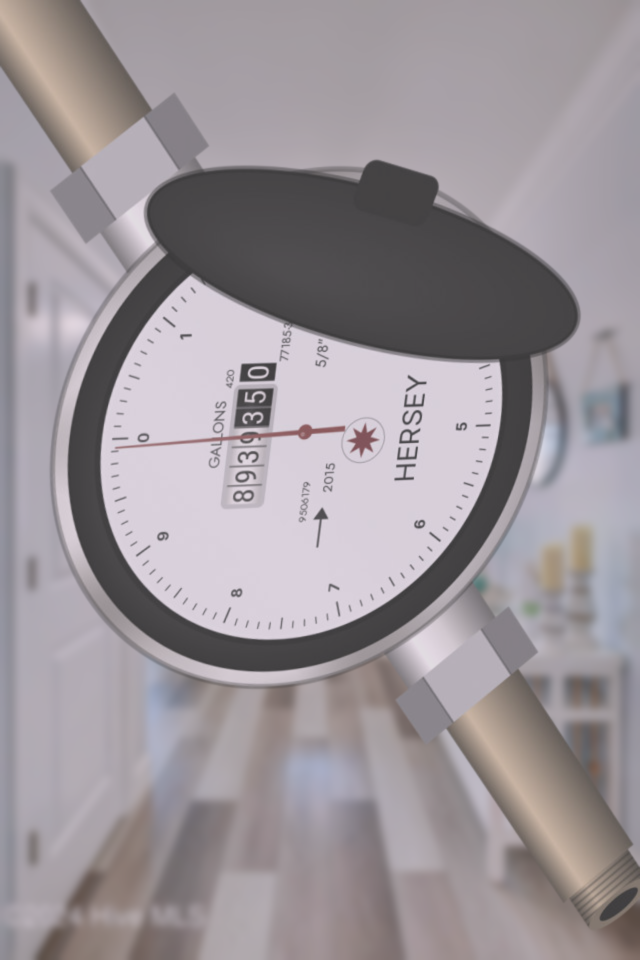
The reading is **8939349.9** gal
